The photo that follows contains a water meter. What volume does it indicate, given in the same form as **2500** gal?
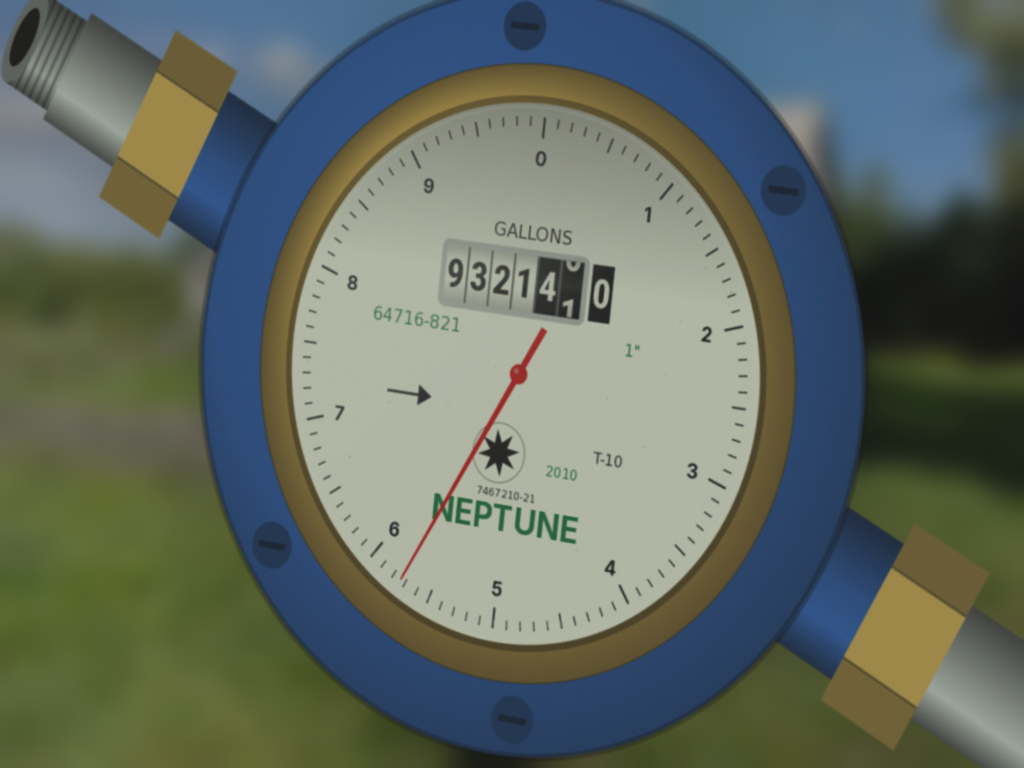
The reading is **9321405.7** gal
